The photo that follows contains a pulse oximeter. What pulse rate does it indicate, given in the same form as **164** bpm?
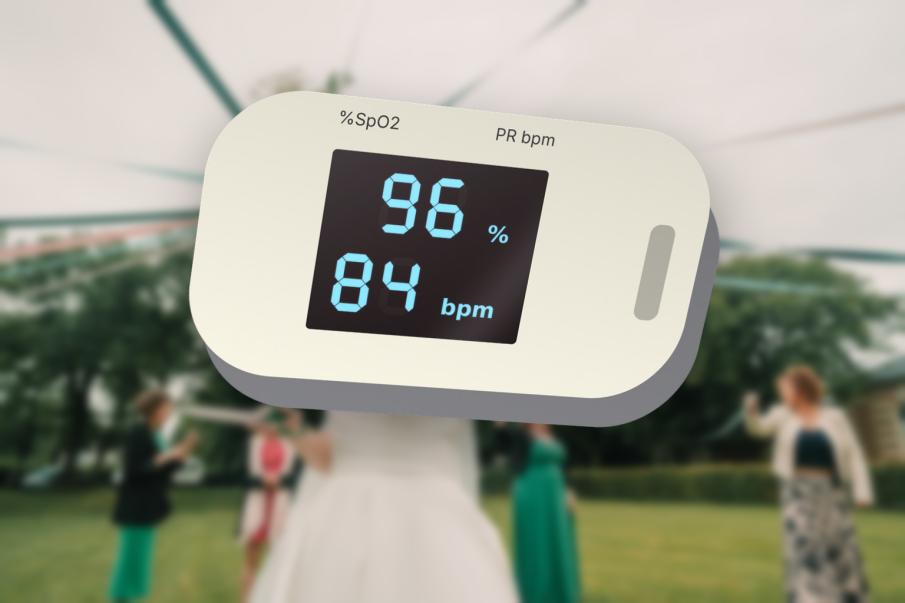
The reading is **84** bpm
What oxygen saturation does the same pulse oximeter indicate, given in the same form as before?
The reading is **96** %
